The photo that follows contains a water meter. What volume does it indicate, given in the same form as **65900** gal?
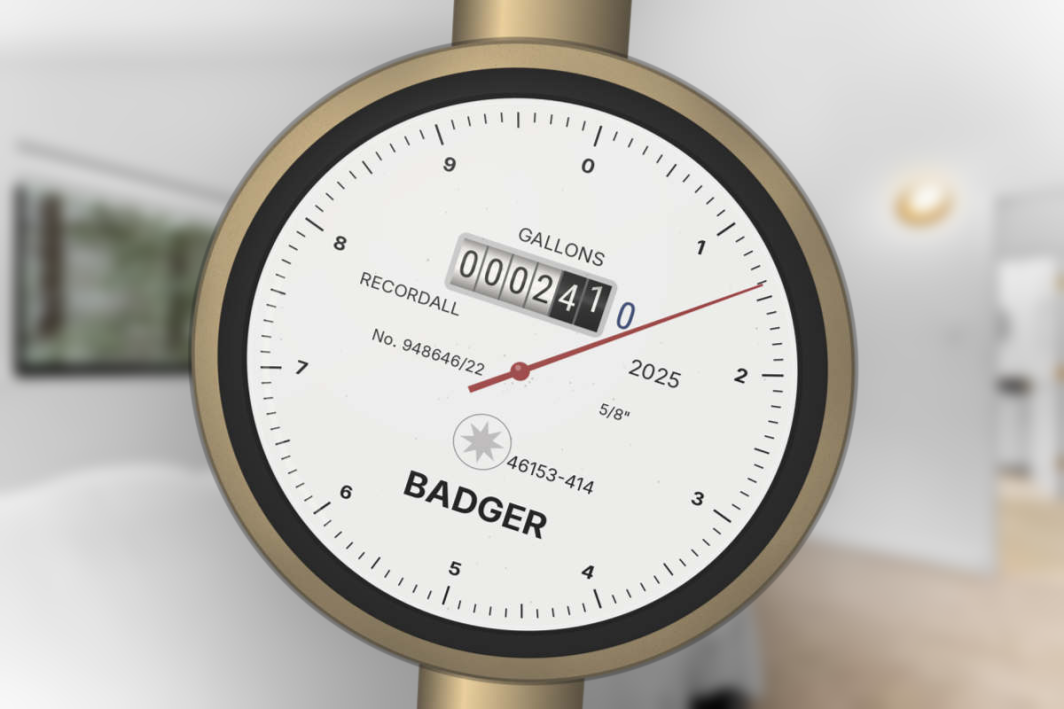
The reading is **2411.4** gal
